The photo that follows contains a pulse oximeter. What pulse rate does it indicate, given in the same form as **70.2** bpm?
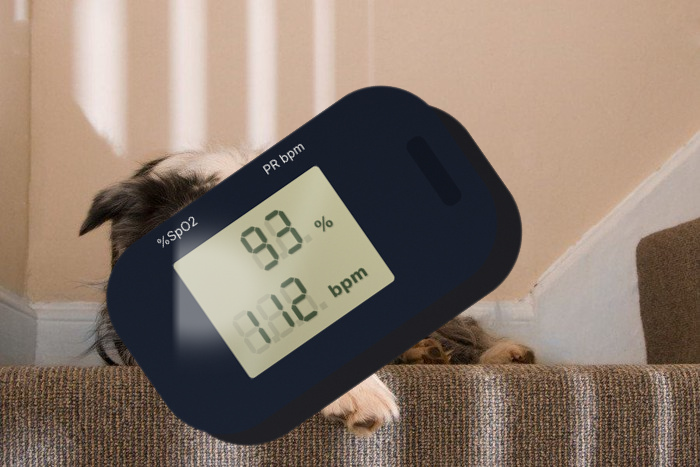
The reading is **112** bpm
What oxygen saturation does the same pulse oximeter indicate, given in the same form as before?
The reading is **93** %
